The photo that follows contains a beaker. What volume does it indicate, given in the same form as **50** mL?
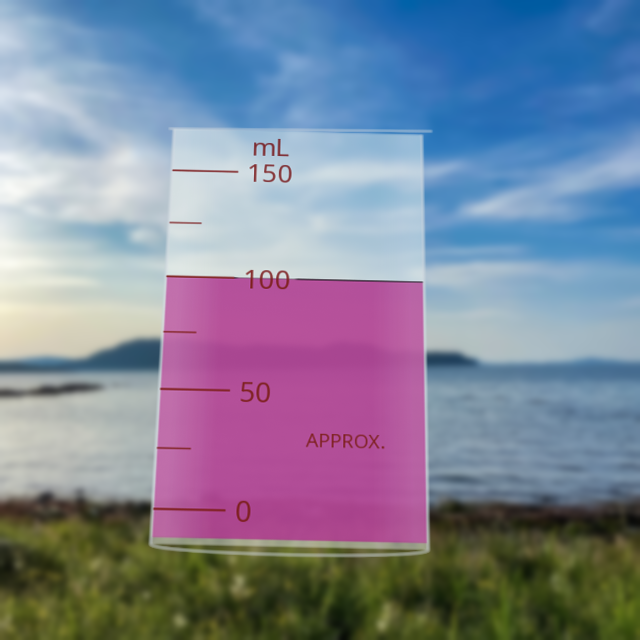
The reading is **100** mL
